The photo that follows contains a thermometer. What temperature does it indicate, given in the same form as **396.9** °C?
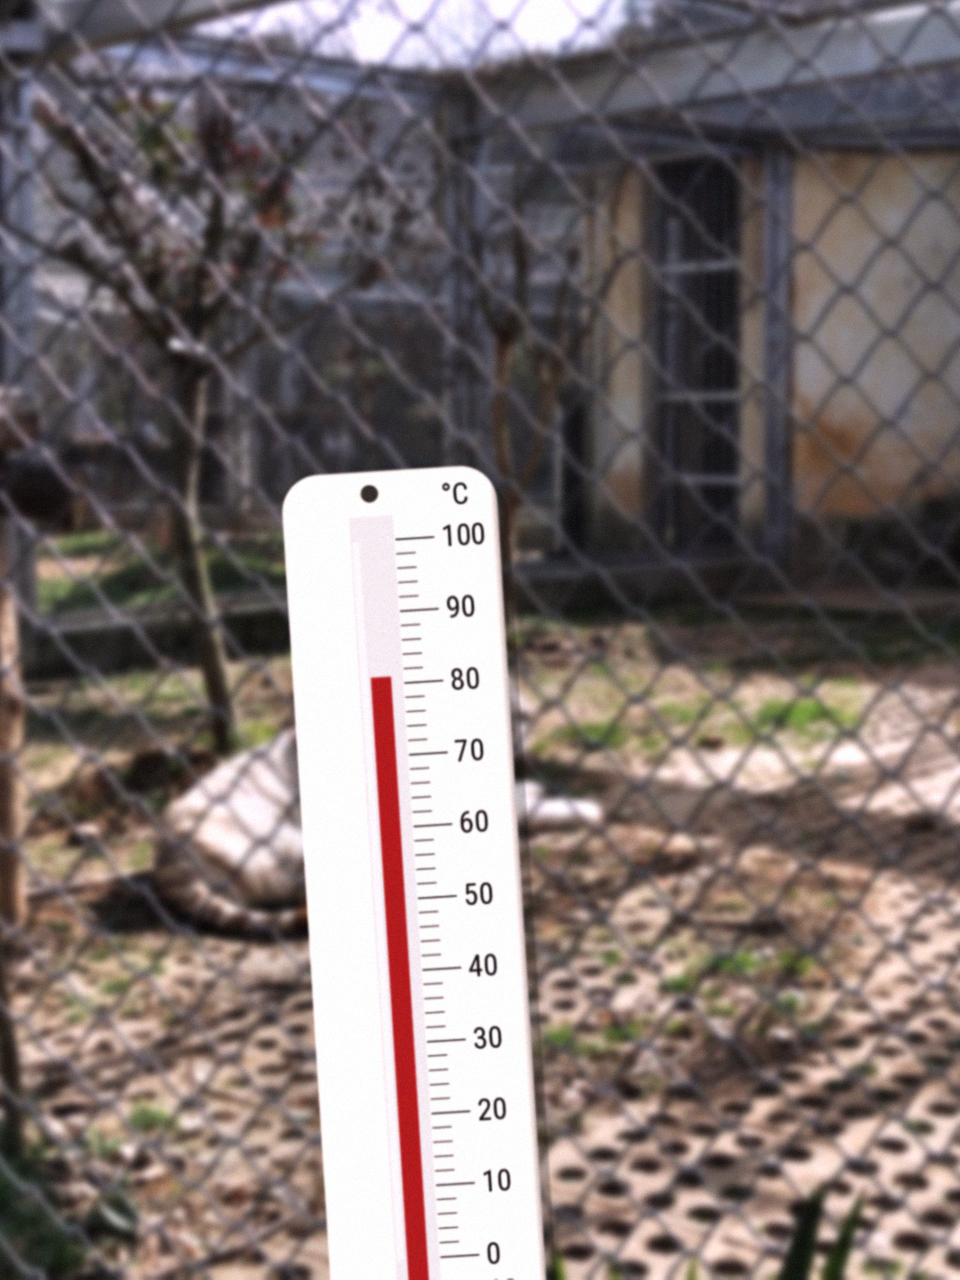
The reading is **81** °C
